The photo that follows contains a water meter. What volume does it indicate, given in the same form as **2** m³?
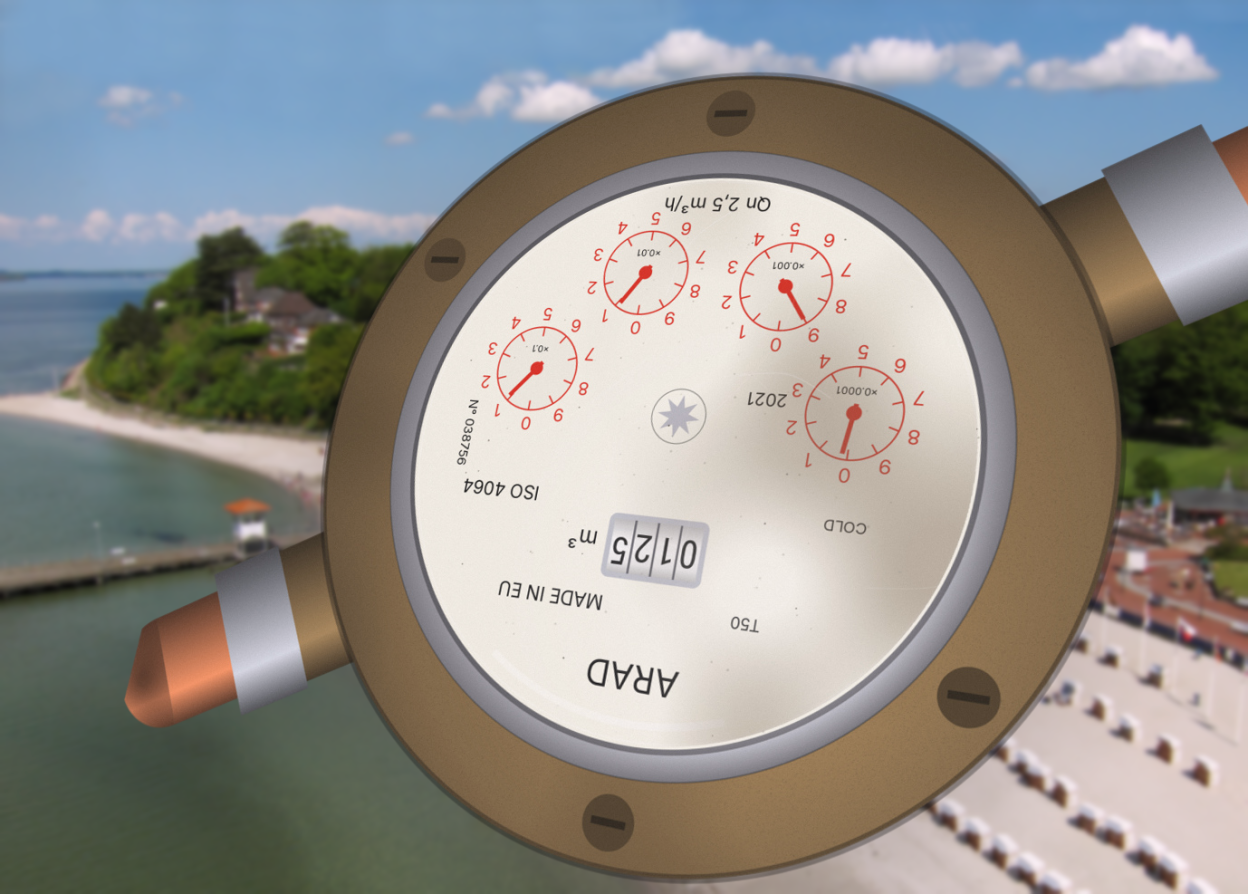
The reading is **125.1090** m³
